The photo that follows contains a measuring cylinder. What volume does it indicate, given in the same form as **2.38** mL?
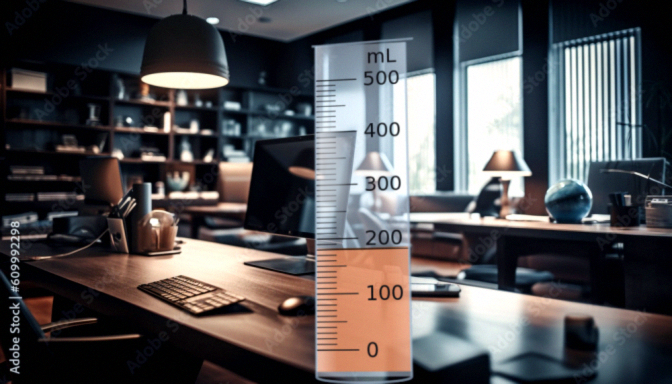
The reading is **180** mL
